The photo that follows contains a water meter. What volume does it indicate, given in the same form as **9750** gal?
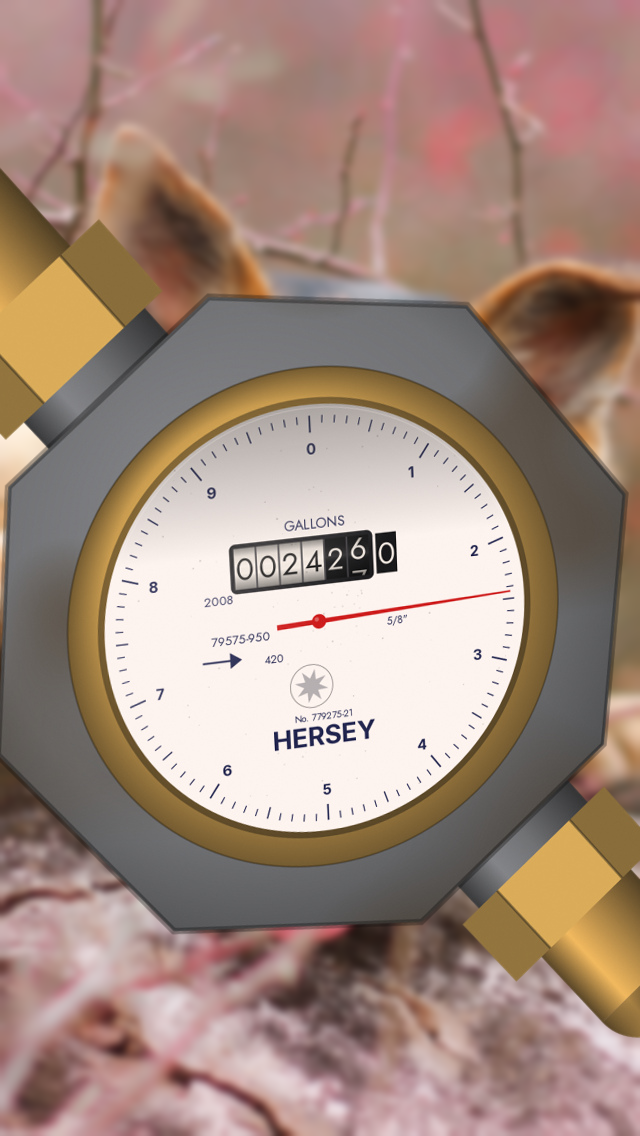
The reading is **24262.4** gal
